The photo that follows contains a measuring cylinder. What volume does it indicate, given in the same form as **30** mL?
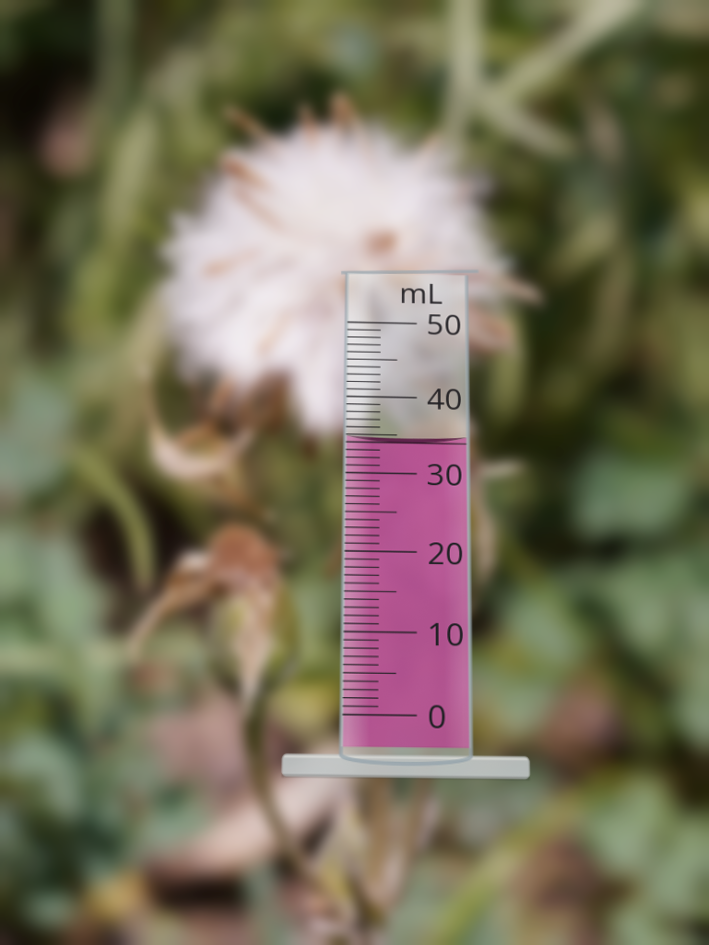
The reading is **34** mL
